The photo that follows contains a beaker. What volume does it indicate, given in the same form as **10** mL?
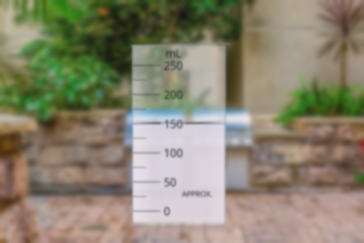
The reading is **150** mL
